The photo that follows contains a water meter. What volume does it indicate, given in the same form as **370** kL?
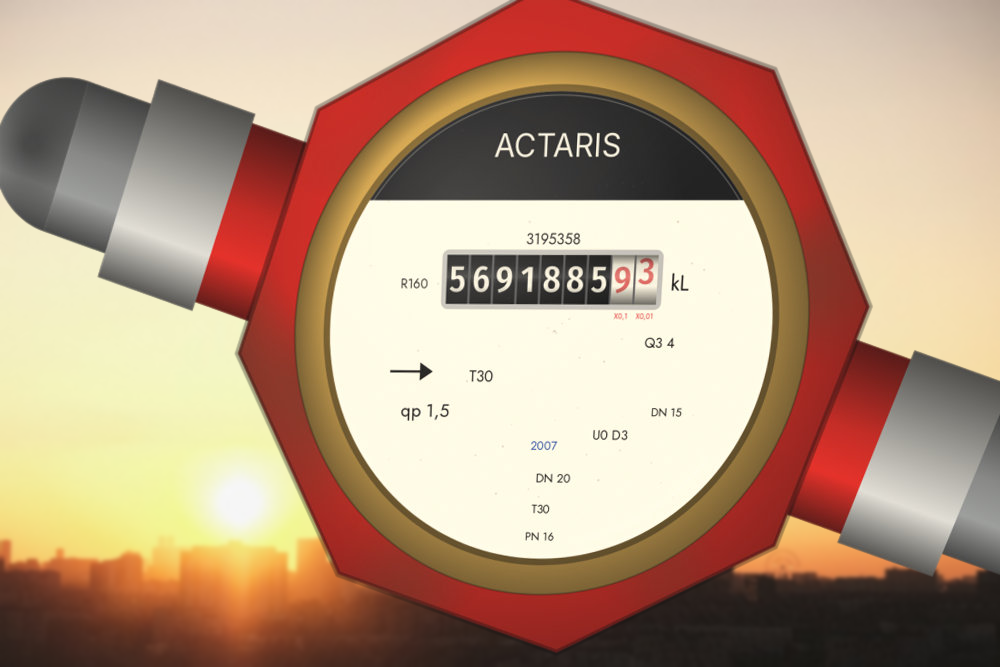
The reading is **5691885.93** kL
